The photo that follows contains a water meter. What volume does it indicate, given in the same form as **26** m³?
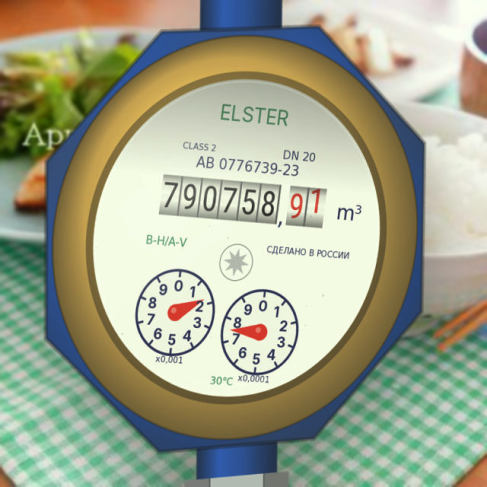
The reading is **790758.9117** m³
